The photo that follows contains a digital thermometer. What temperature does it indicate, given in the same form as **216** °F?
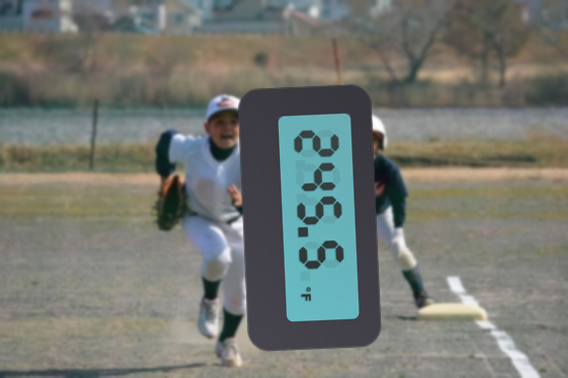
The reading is **245.5** °F
